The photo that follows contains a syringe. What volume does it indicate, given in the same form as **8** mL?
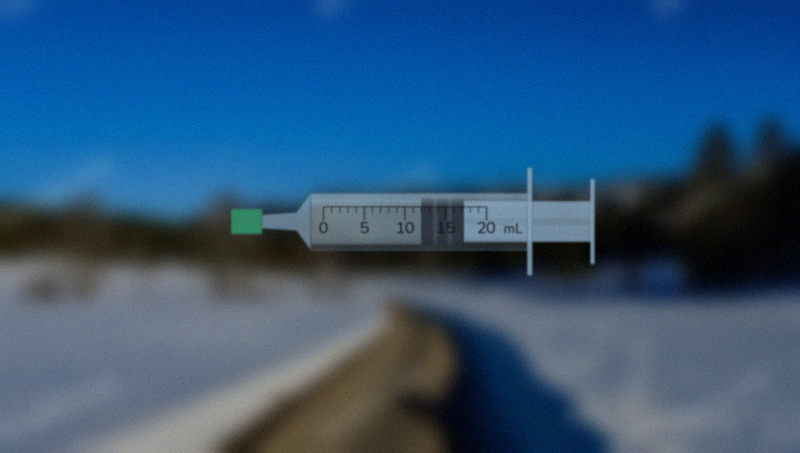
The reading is **12** mL
